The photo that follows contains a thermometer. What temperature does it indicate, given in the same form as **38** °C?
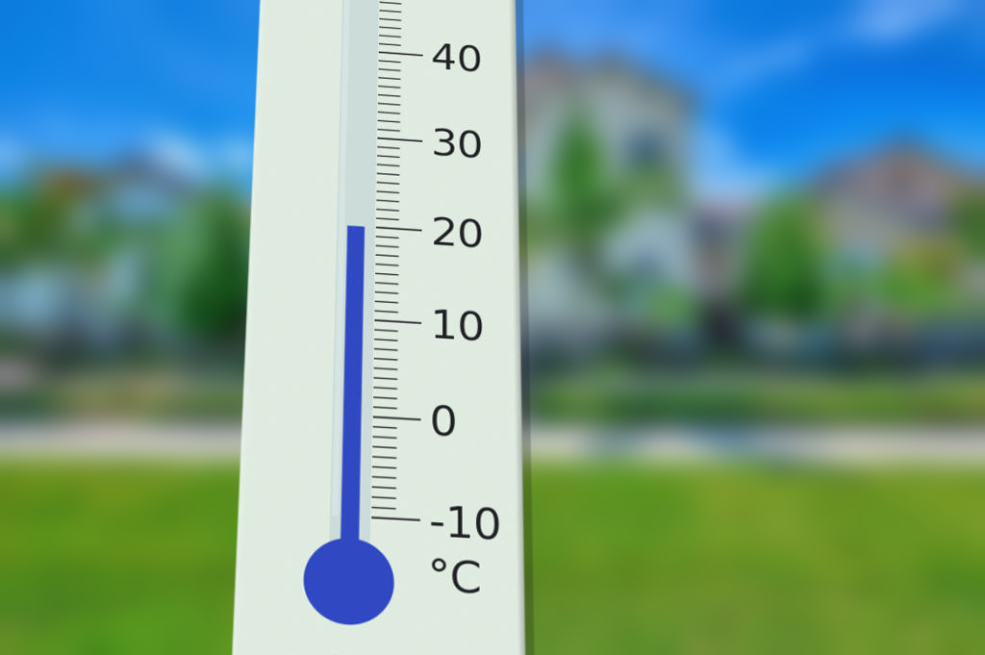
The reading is **20** °C
